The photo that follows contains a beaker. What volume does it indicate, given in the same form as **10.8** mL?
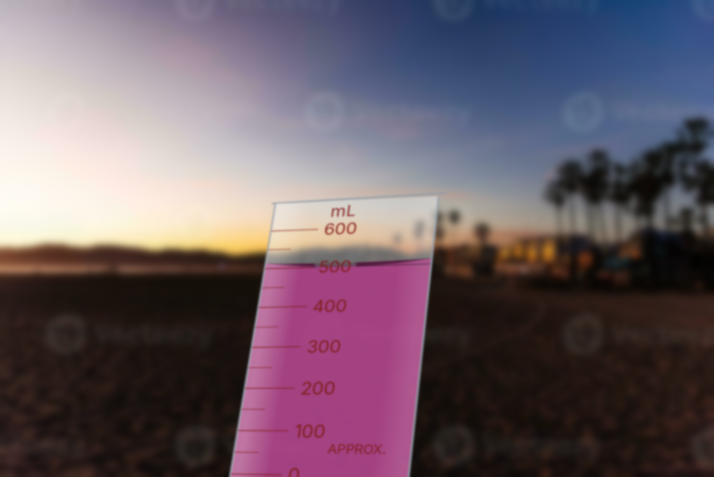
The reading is **500** mL
